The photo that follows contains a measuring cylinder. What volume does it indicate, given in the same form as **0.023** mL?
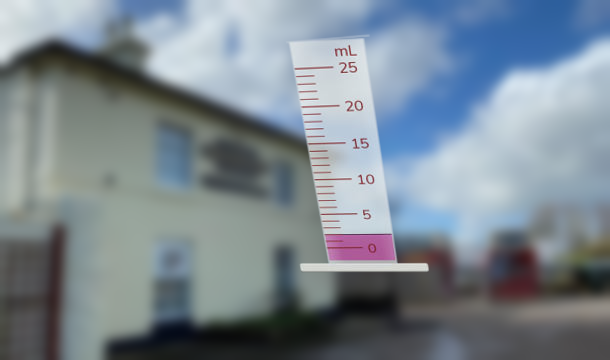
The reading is **2** mL
